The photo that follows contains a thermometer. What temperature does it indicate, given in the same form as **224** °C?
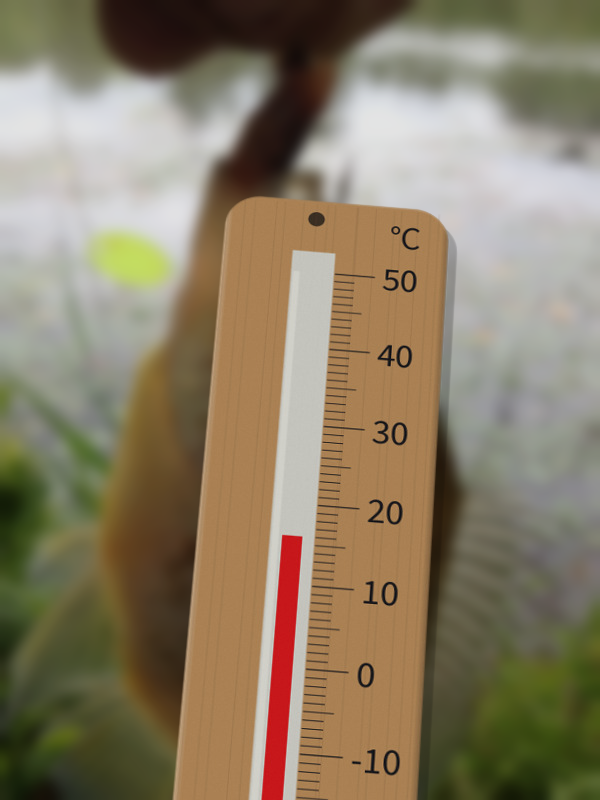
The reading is **16** °C
